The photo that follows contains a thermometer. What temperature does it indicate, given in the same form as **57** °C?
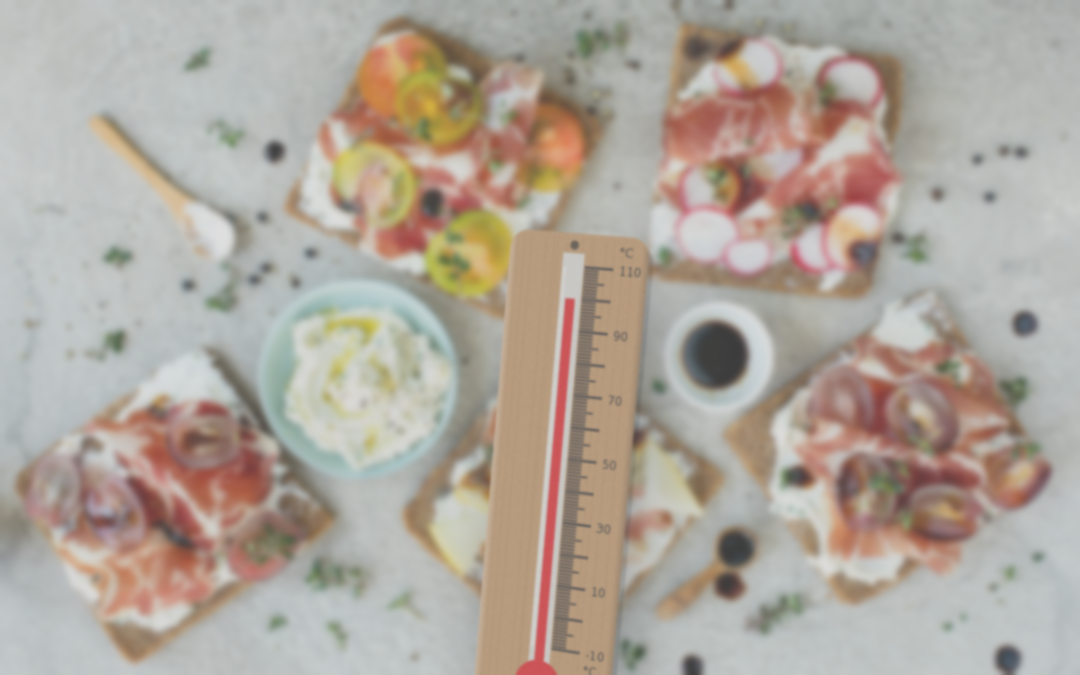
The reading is **100** °C
